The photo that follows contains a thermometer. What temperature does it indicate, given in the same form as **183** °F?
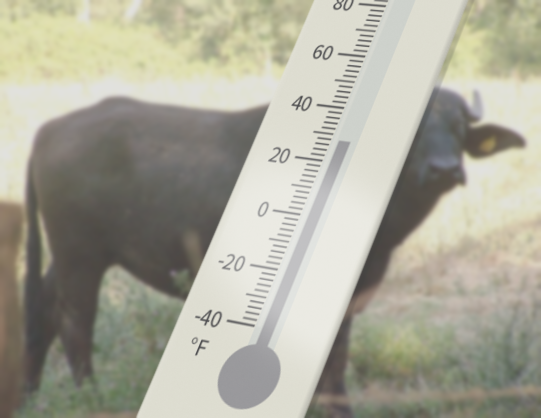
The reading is **28** °F
